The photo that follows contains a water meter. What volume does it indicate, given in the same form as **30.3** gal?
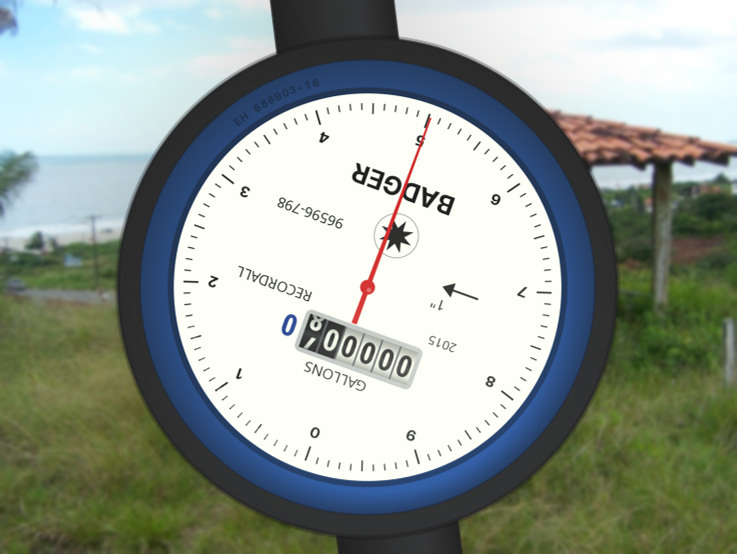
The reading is **75.0** gal
